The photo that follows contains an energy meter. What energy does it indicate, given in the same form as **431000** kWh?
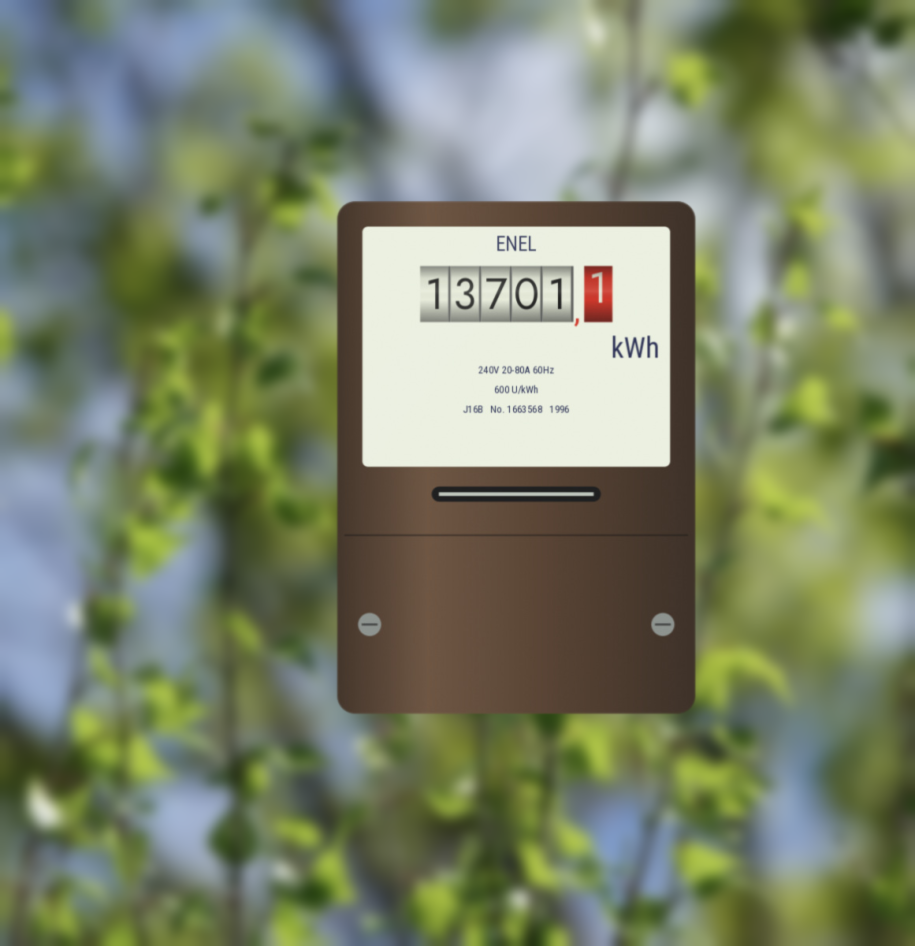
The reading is **13701.1** kWh
